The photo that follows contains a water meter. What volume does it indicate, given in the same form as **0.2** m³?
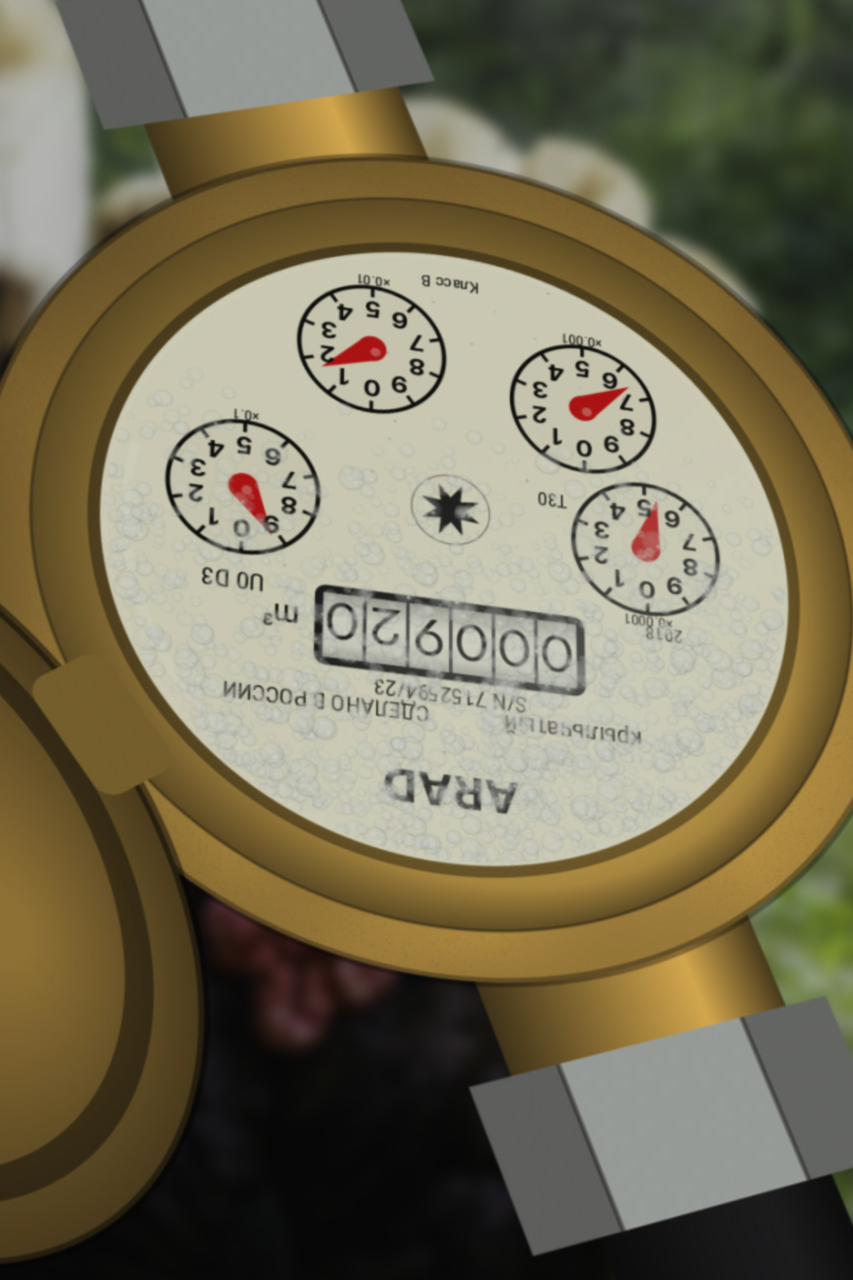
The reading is **919.9165** m³
